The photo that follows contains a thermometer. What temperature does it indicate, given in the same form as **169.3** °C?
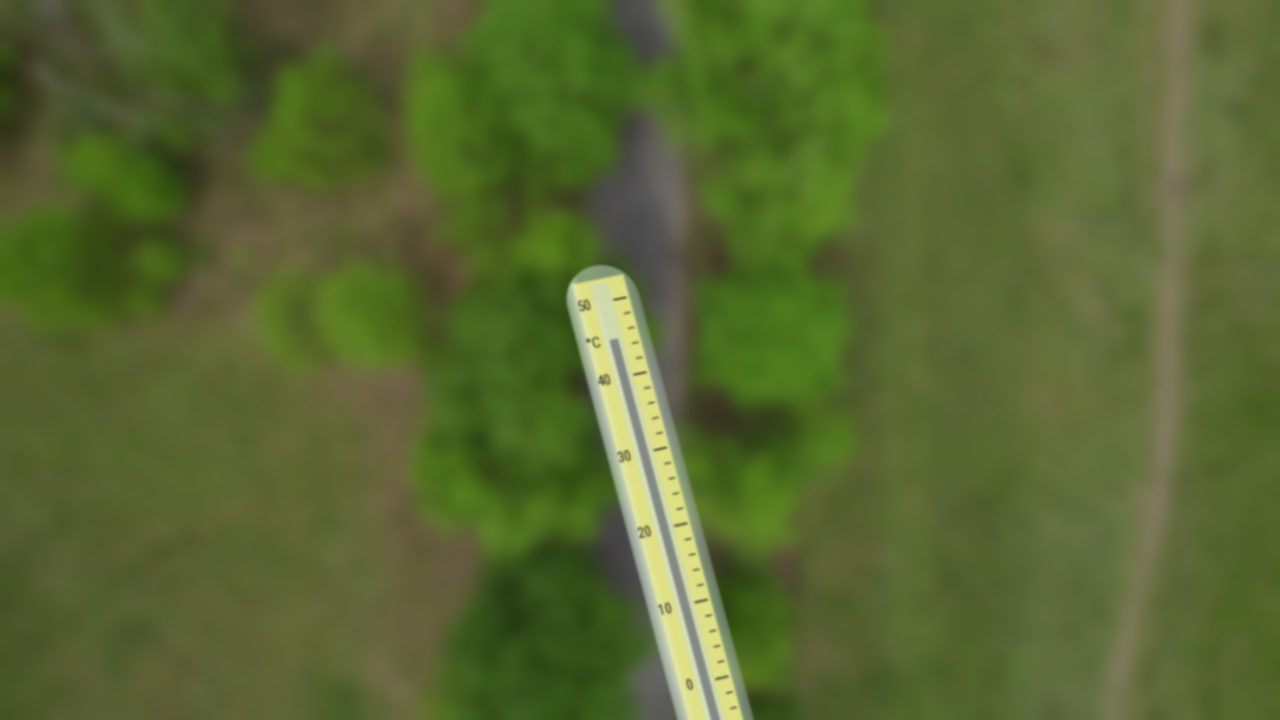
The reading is **45** °C
